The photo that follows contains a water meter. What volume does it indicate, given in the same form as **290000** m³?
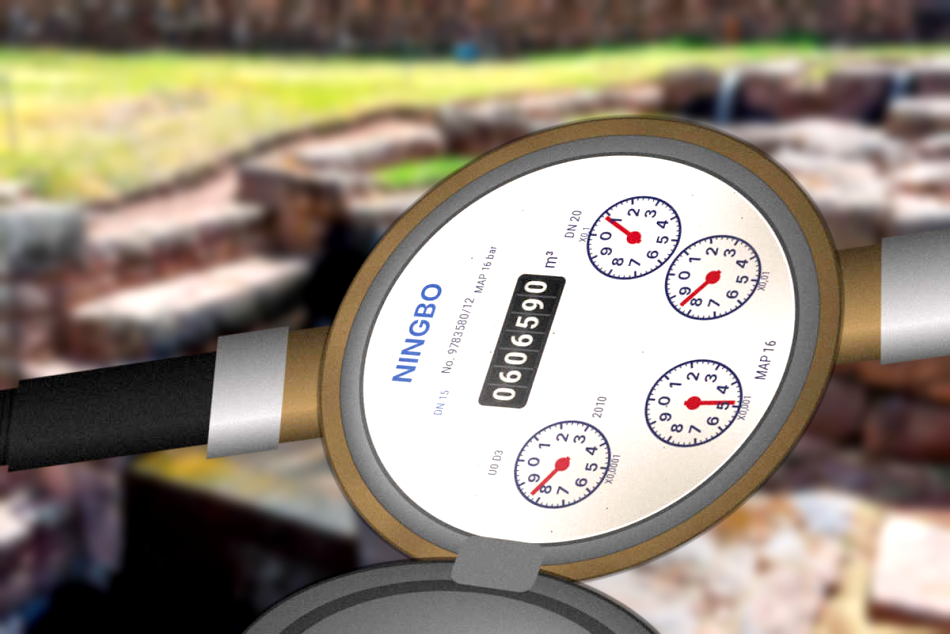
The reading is **606590.0848** m³
